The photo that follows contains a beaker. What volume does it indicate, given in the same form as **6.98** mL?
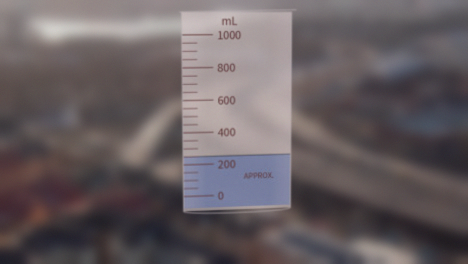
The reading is **250** mL
